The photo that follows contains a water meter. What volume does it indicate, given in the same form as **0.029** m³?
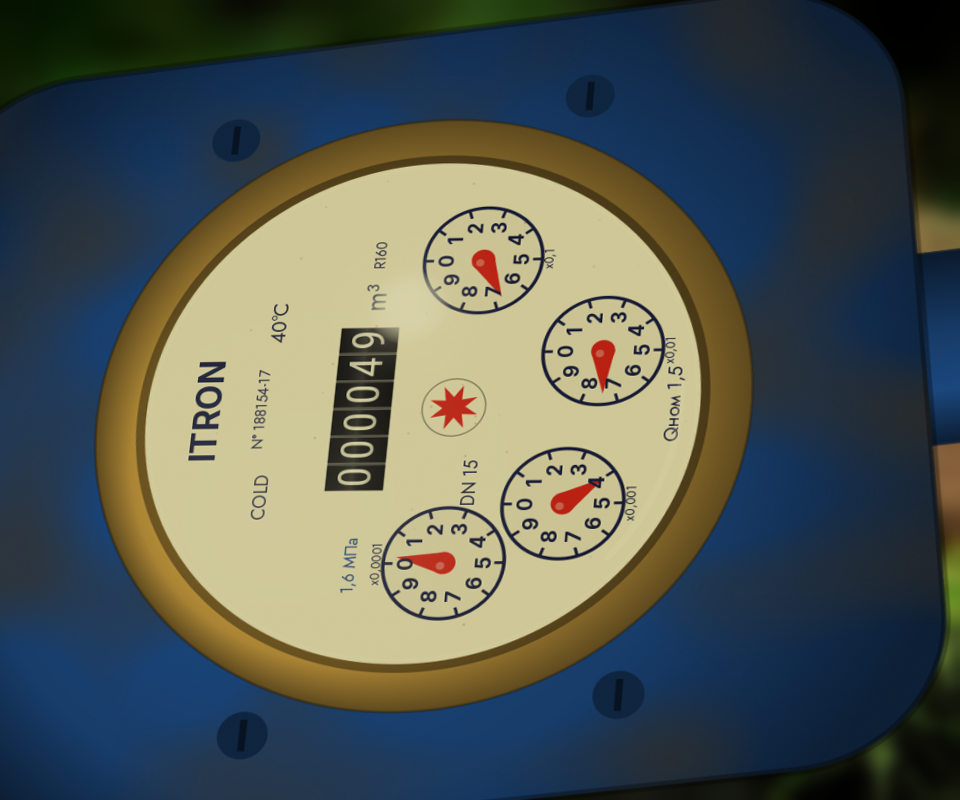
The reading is **49.6740** m³
